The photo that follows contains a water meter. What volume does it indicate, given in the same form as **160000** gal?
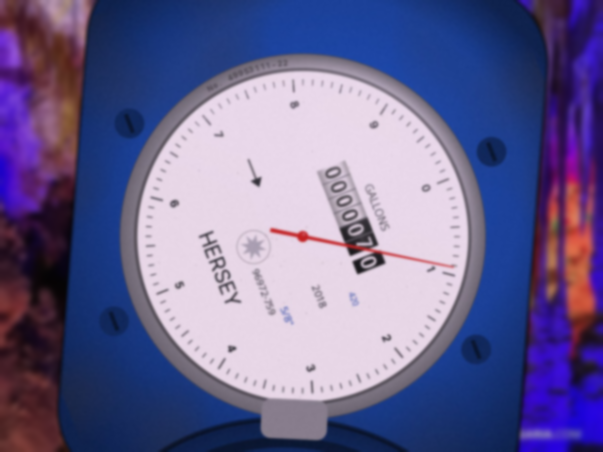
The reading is **70.9** gal
